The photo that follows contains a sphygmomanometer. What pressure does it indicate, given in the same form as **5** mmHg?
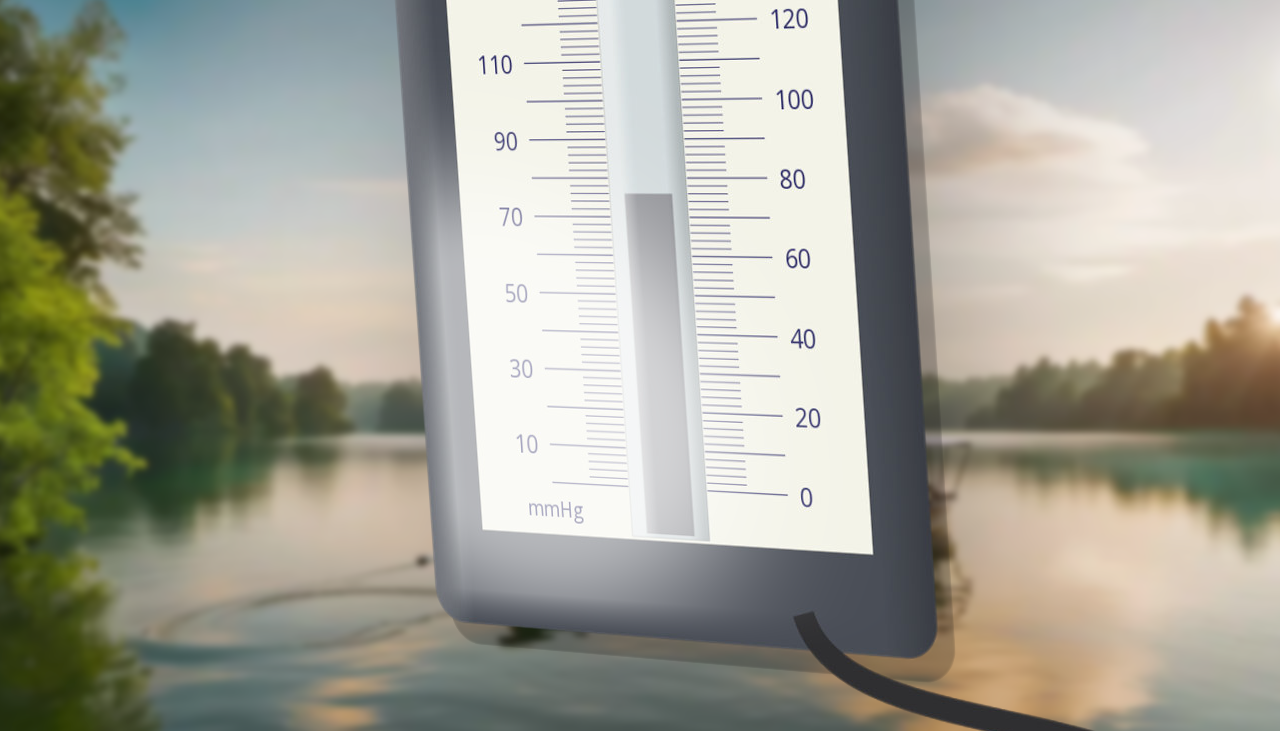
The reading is **76** mmHg
